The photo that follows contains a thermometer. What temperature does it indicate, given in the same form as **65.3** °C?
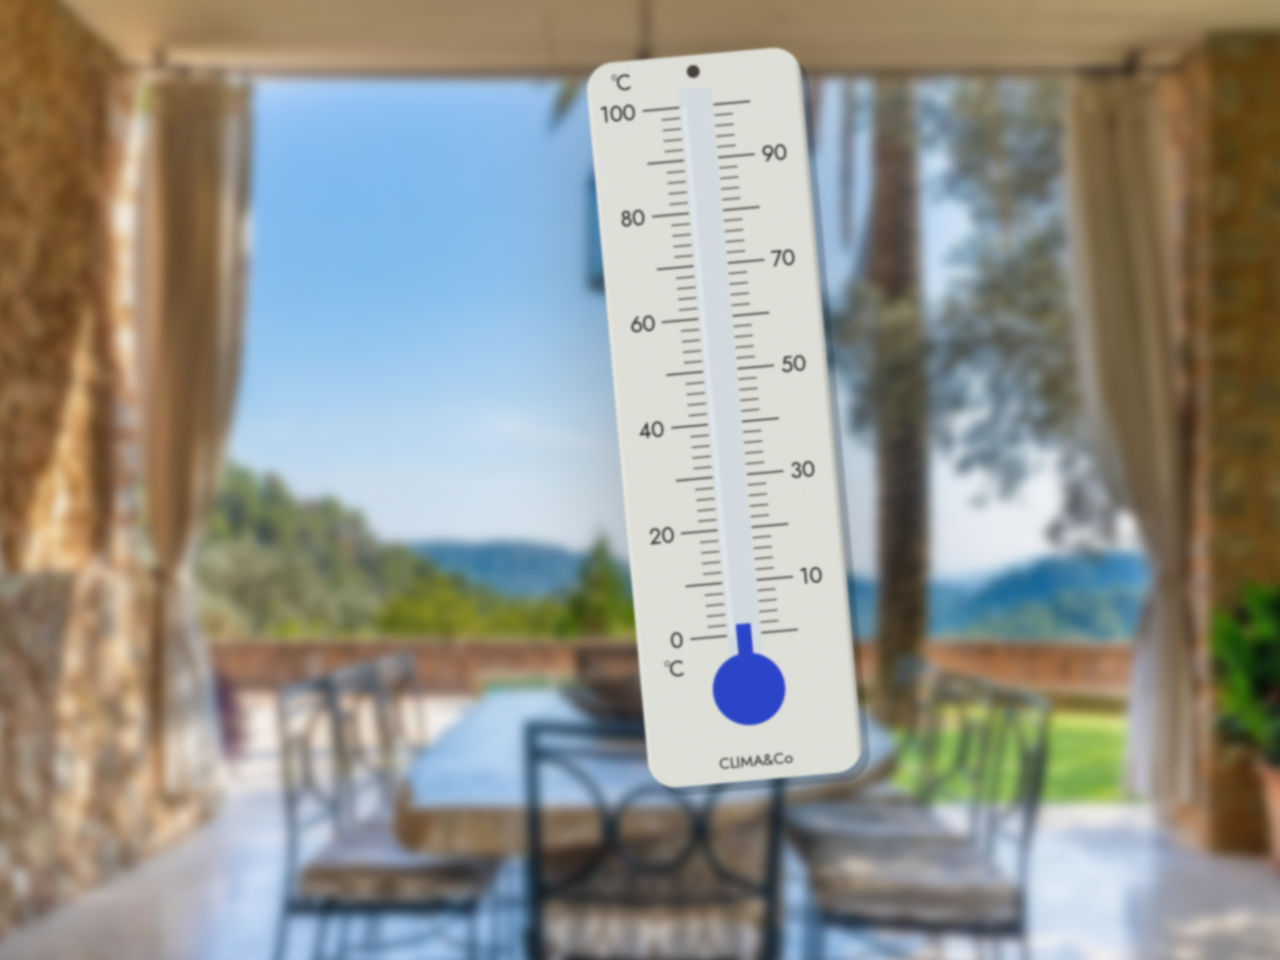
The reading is **2** °C
